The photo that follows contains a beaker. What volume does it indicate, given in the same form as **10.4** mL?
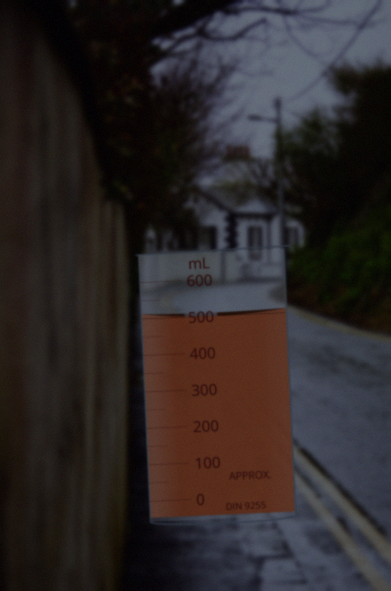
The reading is **500** mL
